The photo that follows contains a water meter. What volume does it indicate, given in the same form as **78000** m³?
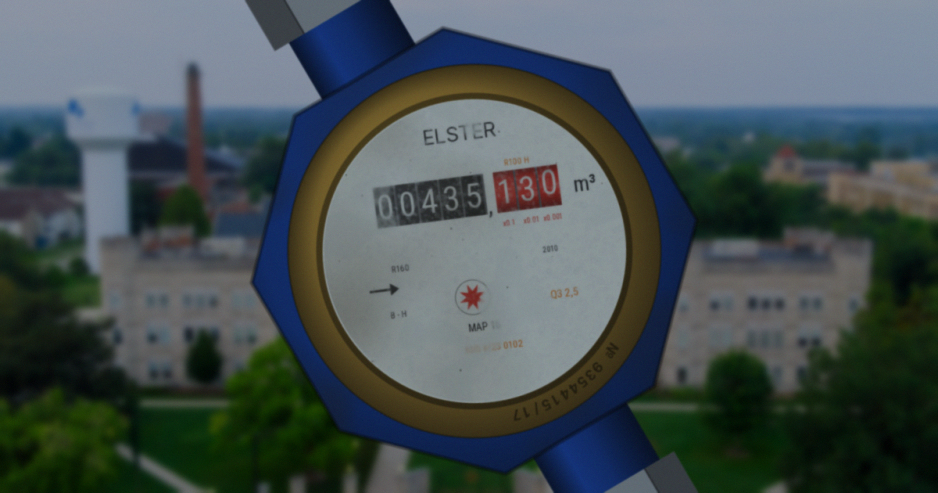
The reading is **435.130** m³
